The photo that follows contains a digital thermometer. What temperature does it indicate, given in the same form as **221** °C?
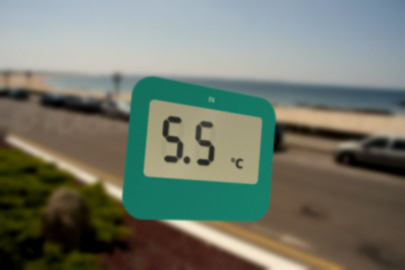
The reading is **5.5** °C
